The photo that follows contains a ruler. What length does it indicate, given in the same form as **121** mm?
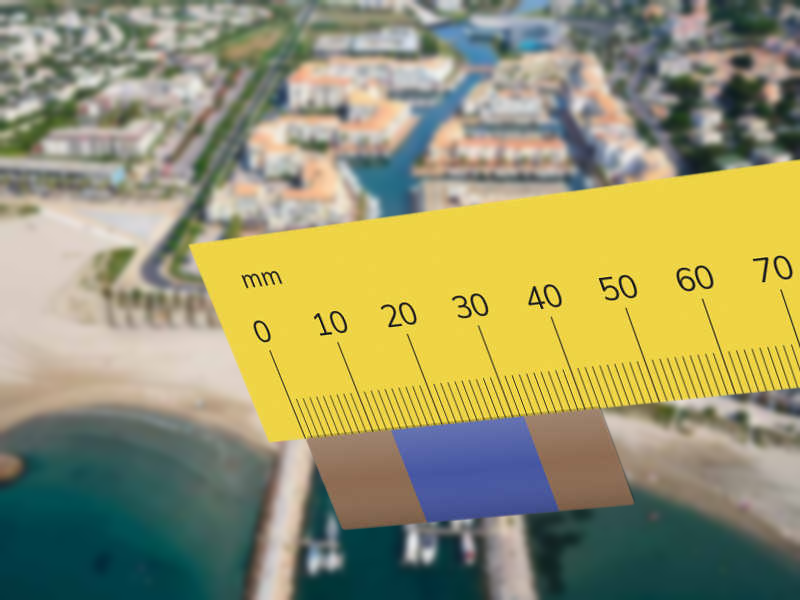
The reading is **42** mm
